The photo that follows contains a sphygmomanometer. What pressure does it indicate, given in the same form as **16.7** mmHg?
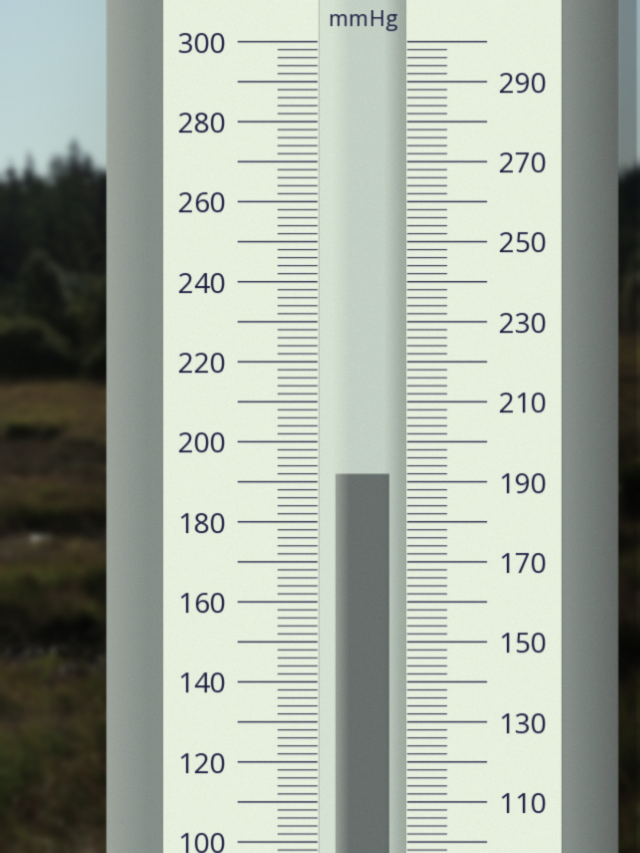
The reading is **192** mmHg
